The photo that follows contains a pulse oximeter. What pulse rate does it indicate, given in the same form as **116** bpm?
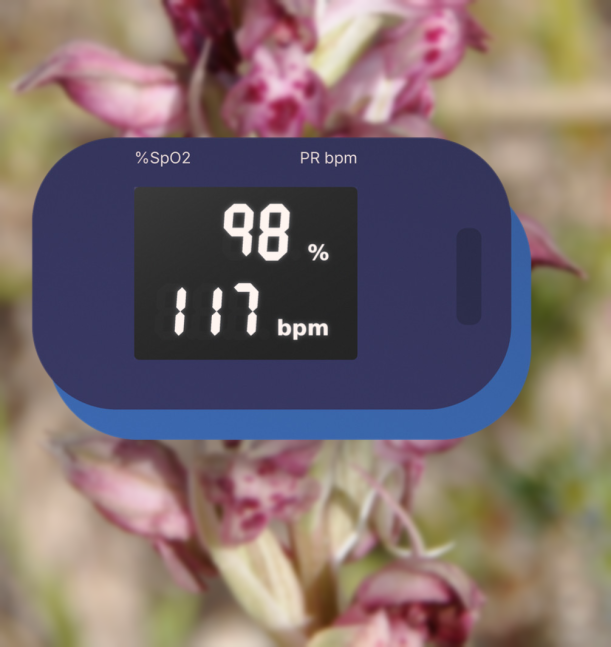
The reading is **117** bpm
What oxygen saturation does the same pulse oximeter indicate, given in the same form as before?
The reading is **98** %
